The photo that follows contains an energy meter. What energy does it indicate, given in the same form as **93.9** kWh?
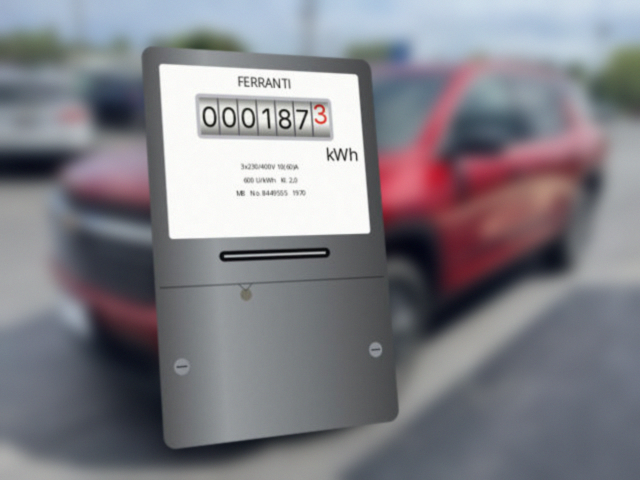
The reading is **187.3** kWh
